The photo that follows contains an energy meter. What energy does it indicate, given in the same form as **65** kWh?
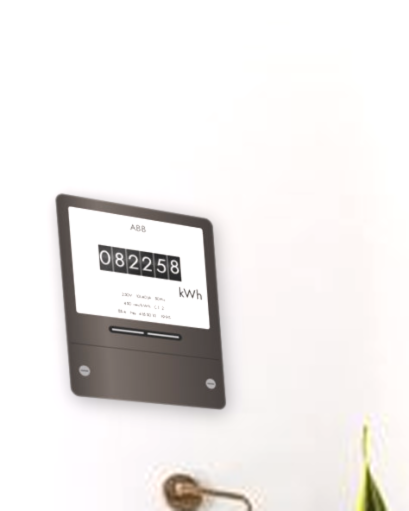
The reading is **82258** kWh
